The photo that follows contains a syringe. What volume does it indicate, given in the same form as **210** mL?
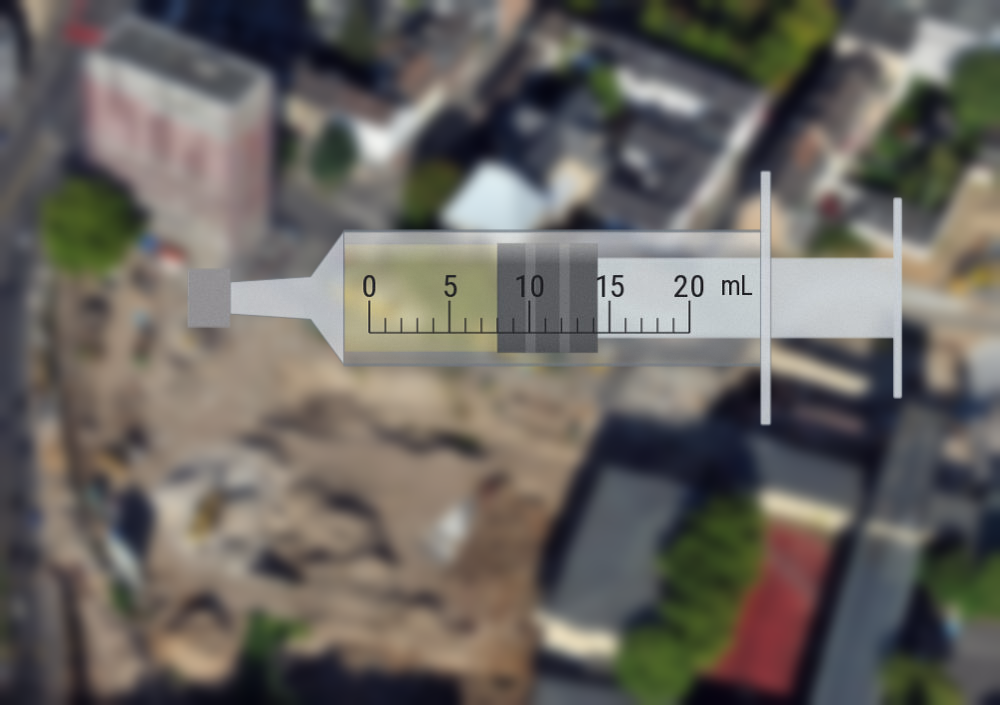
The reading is **8** mL
